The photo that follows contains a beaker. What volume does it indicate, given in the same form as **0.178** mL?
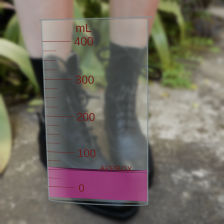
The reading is **50** mL
